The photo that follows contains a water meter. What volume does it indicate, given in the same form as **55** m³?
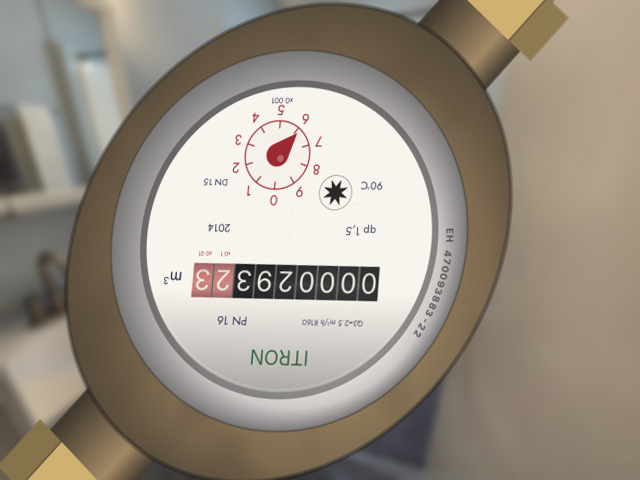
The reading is **293.236** m³
